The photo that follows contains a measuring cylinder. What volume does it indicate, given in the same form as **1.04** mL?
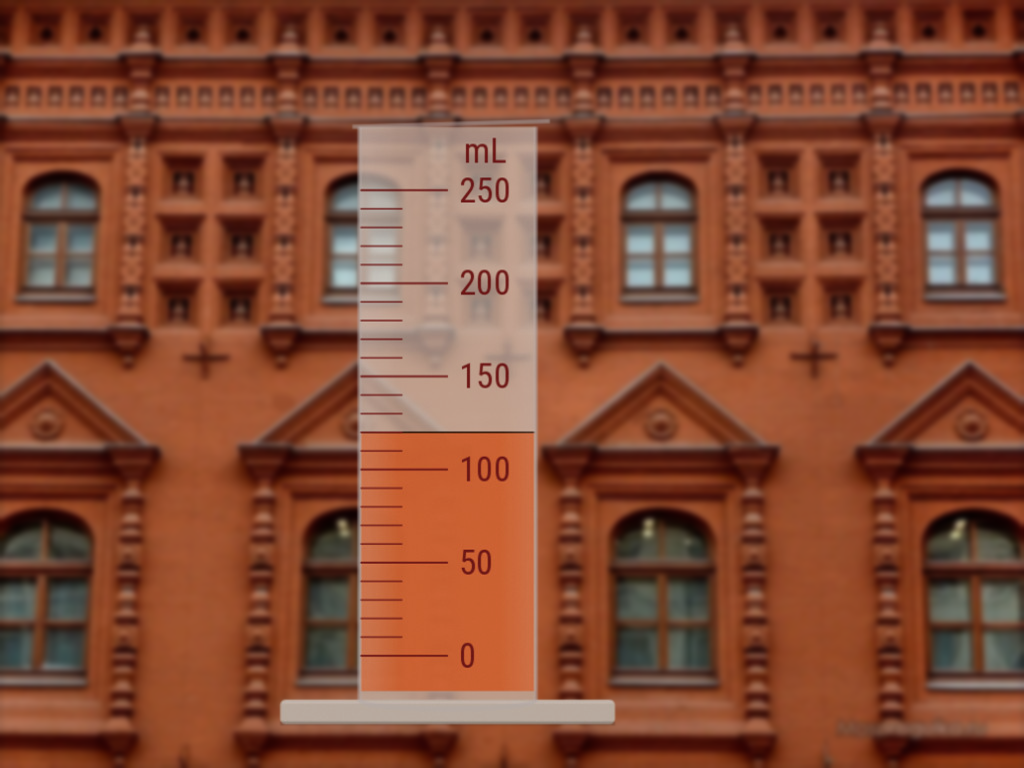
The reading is **120** mL
